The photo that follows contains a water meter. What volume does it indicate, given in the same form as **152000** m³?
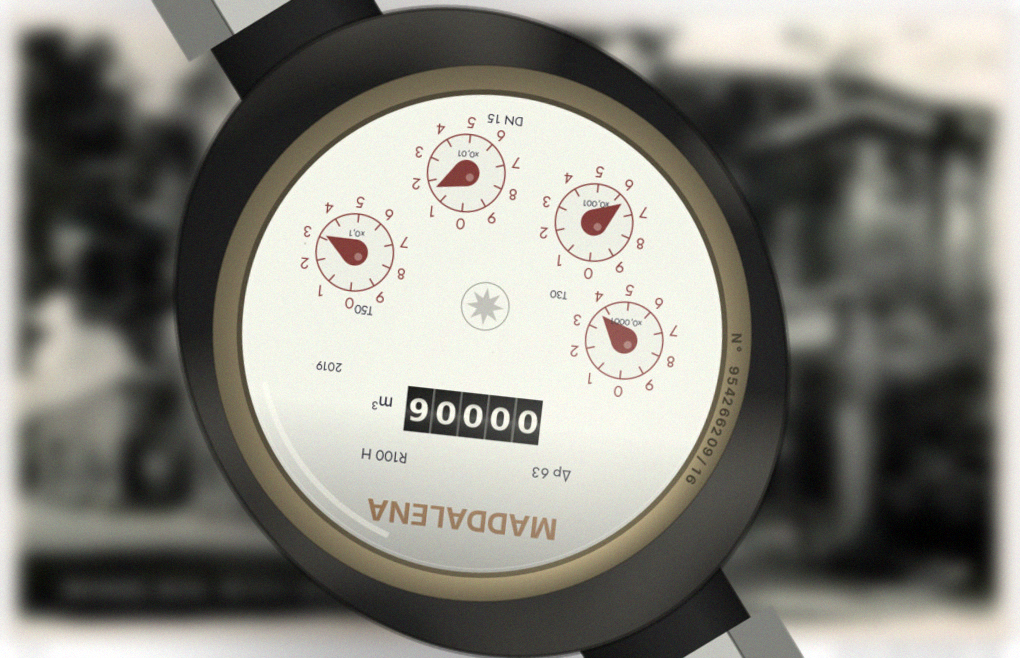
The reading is **6.3163** m³
